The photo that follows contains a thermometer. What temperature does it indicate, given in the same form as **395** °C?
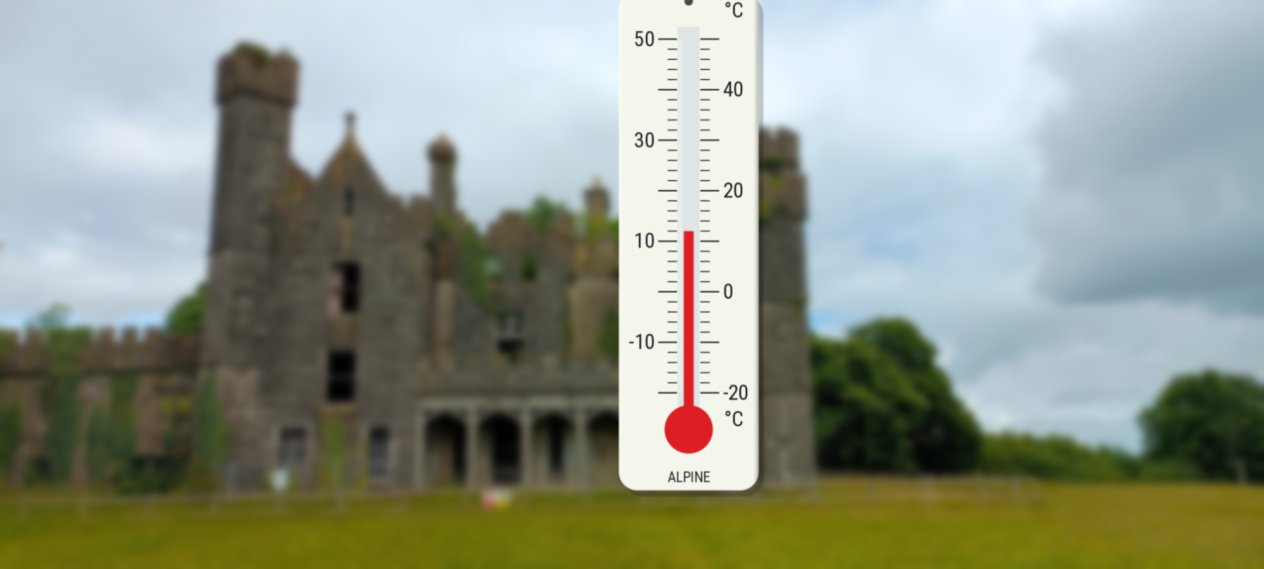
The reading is **12** °C
